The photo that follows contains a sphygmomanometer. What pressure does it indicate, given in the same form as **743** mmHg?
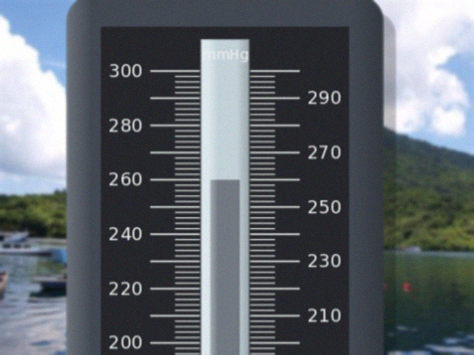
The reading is **260** mmHg
